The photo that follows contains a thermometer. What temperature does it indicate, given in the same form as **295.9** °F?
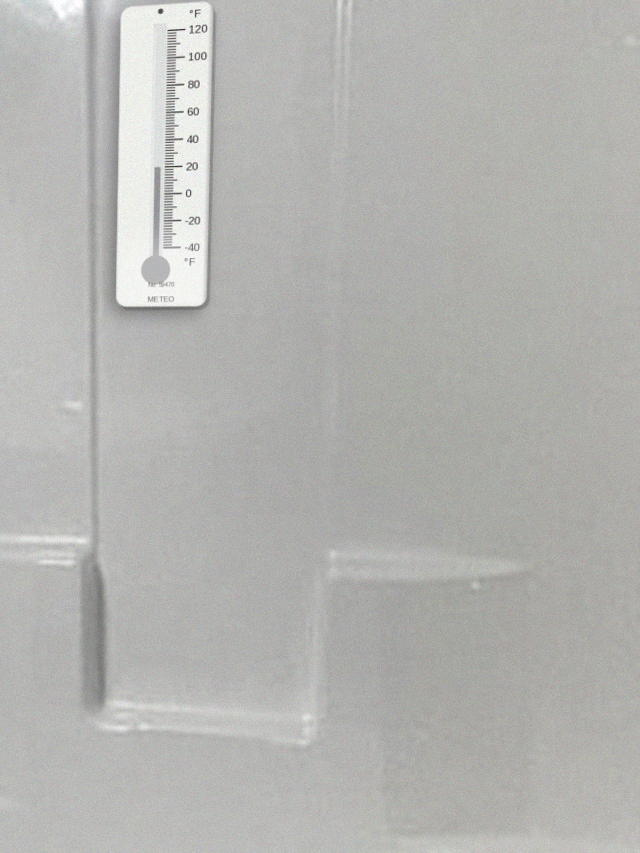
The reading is **20** °F
